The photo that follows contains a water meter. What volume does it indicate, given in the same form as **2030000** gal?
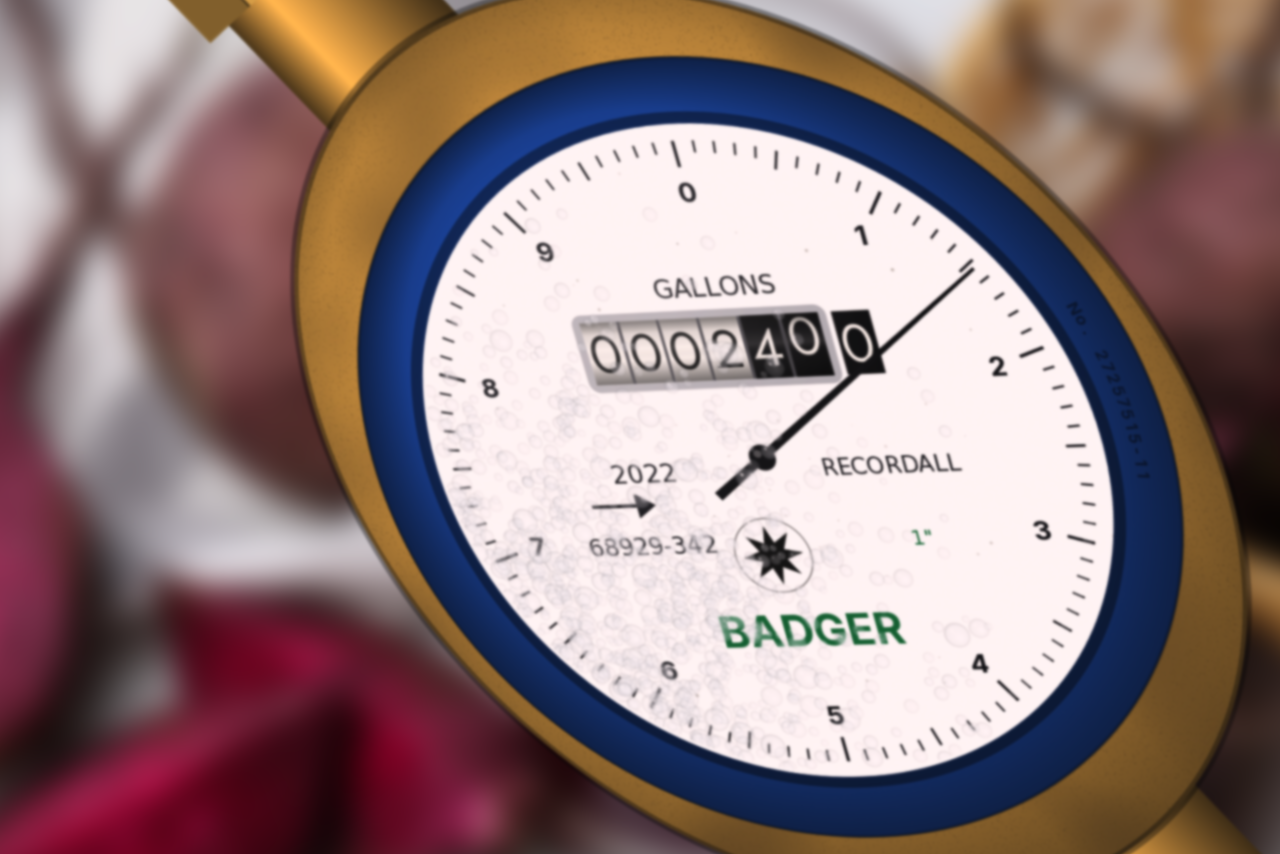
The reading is **2401.5** gal
